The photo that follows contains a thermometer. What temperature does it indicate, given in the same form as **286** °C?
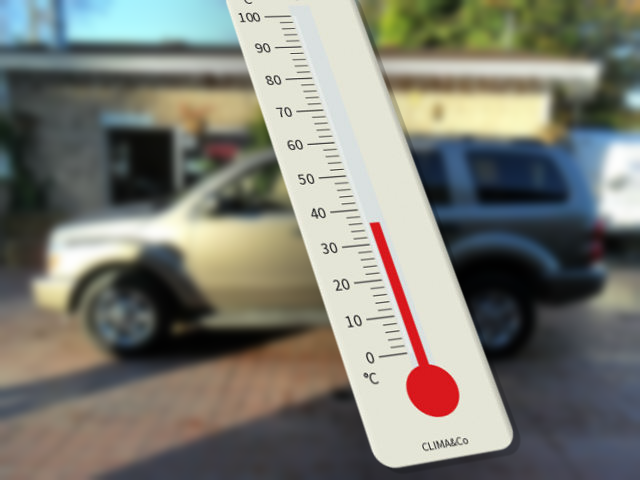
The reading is **36** °C
